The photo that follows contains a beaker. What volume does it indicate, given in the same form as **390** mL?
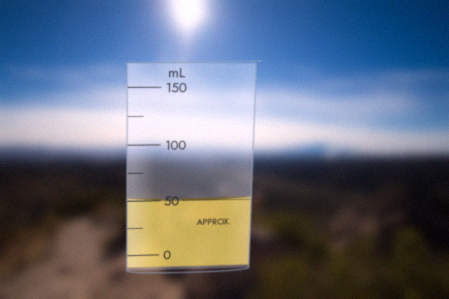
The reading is **50** mL
